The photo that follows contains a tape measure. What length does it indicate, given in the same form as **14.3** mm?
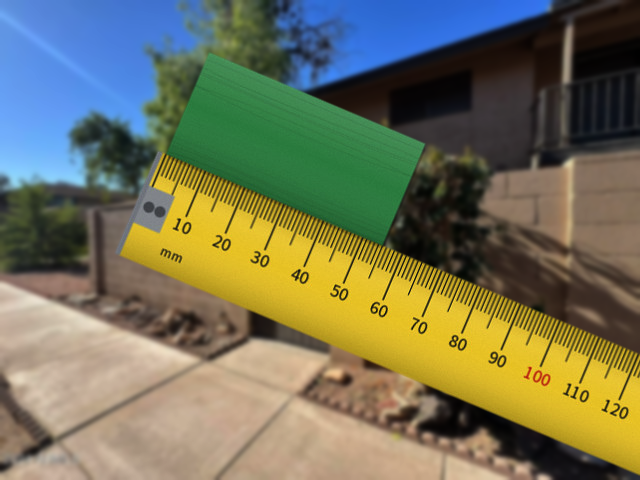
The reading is **55** mm
